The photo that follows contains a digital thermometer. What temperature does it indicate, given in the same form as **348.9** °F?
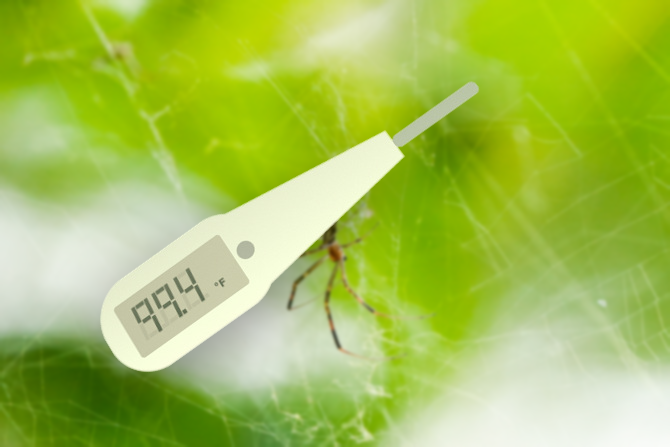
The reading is **99.4** °F
